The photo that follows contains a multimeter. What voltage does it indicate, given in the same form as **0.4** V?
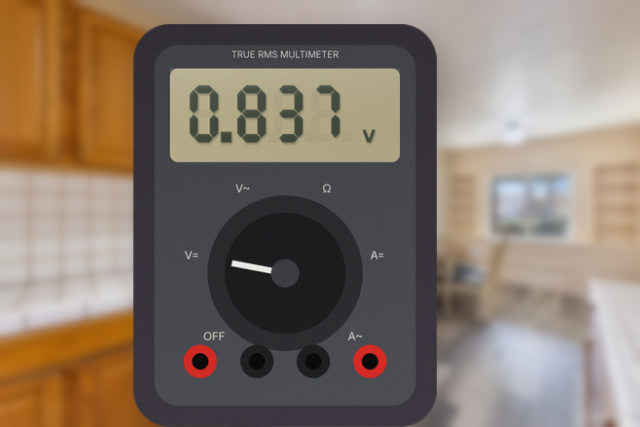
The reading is **0.837** V
